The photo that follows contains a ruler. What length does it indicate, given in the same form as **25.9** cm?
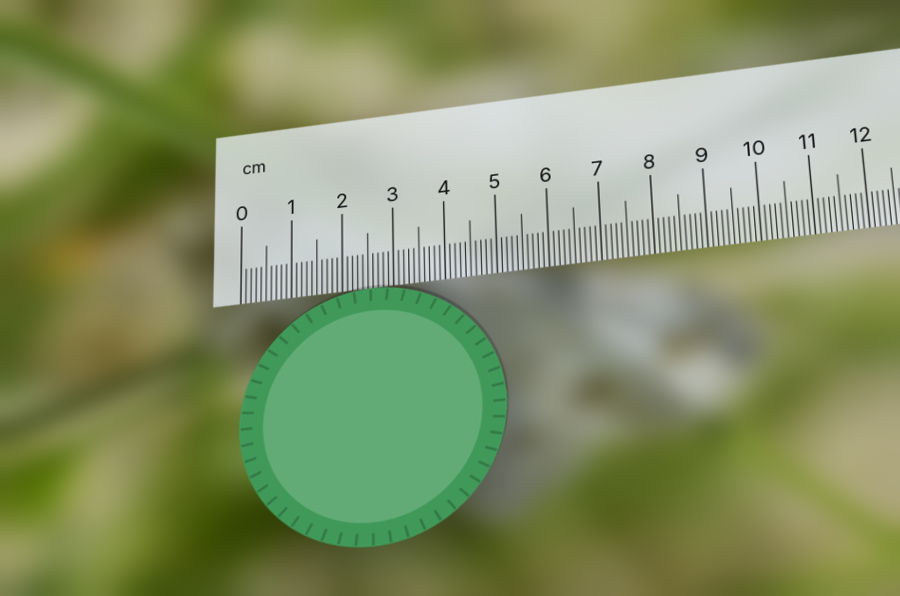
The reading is **5.1** cm
